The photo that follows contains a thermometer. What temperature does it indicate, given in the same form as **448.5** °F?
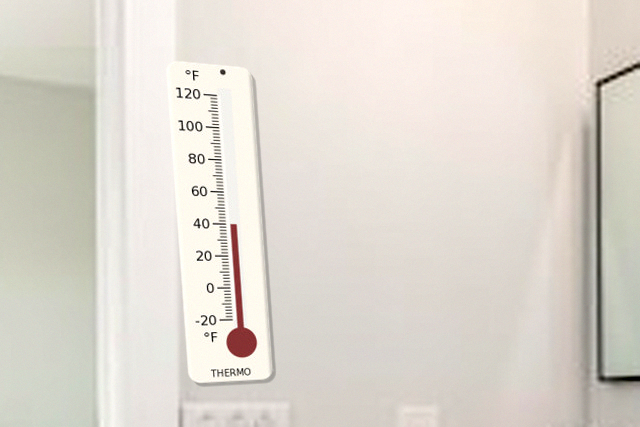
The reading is **40** °F
